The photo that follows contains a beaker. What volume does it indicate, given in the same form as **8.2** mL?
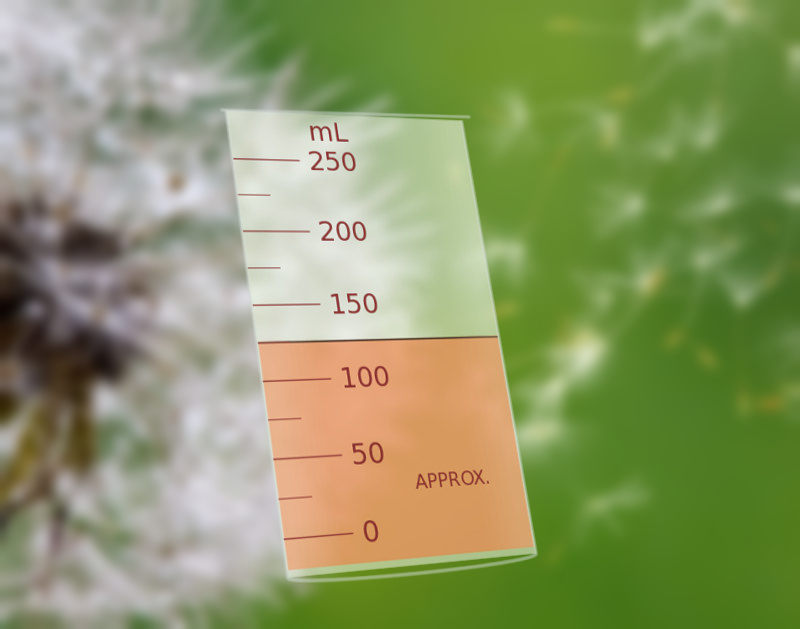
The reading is **125** mL
